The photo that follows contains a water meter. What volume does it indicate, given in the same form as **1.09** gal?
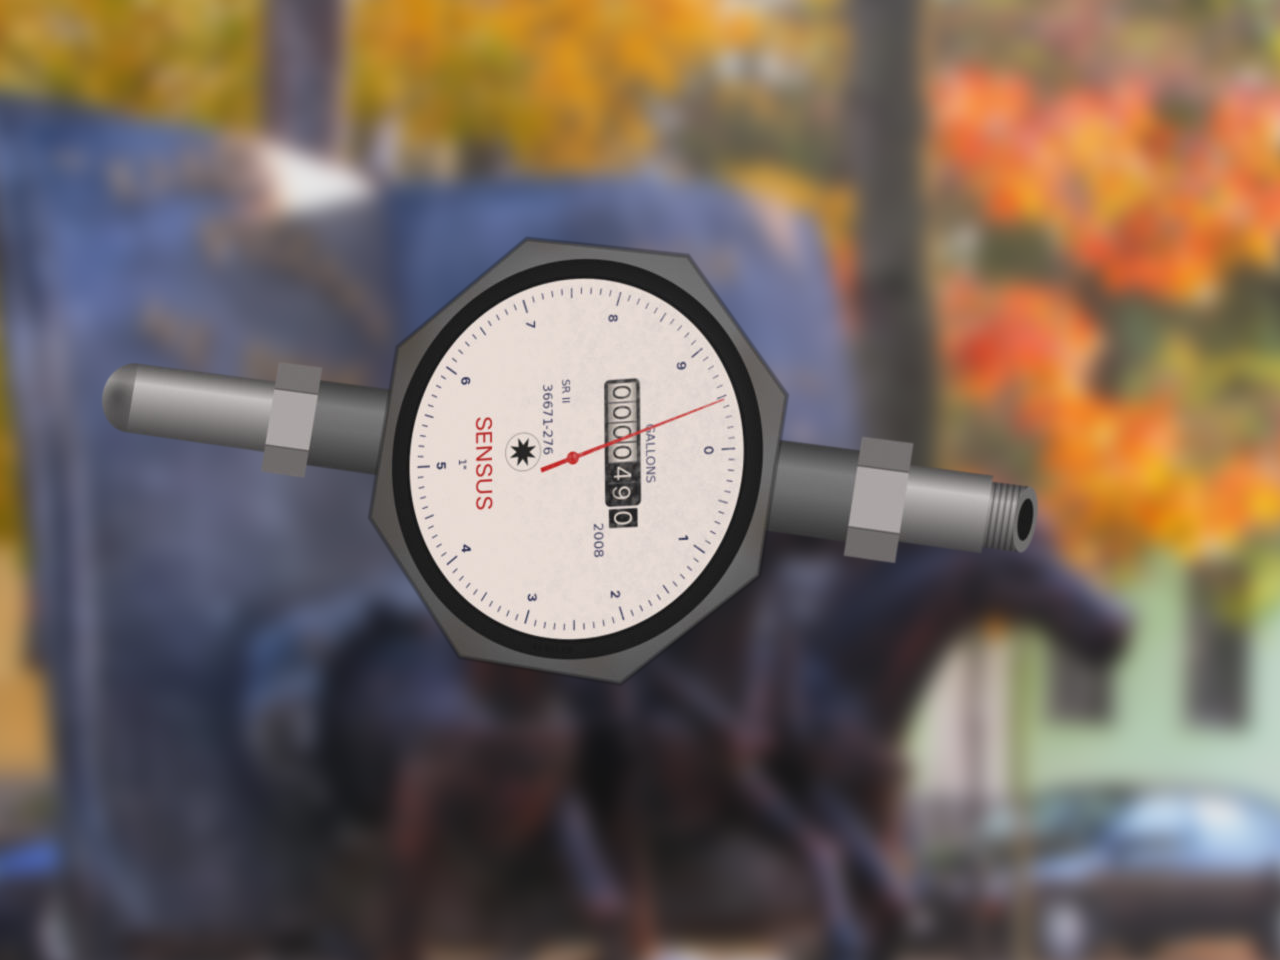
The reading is **489.5** gal
